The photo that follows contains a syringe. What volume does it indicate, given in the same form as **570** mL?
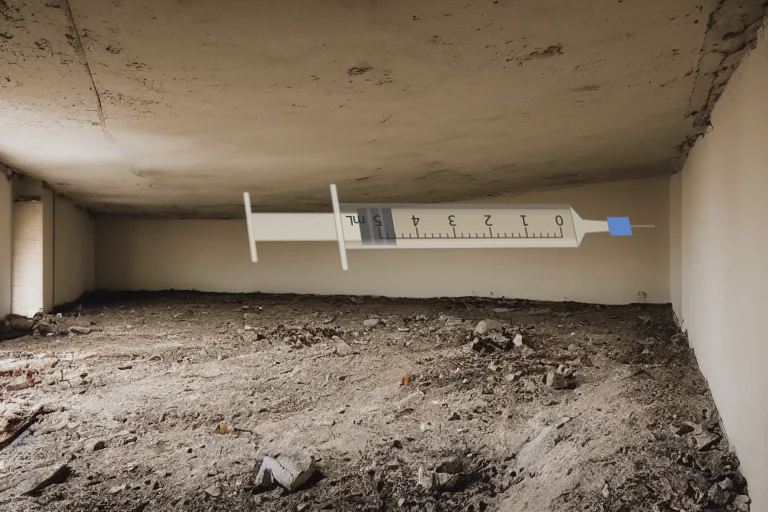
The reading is **4.6** mL
